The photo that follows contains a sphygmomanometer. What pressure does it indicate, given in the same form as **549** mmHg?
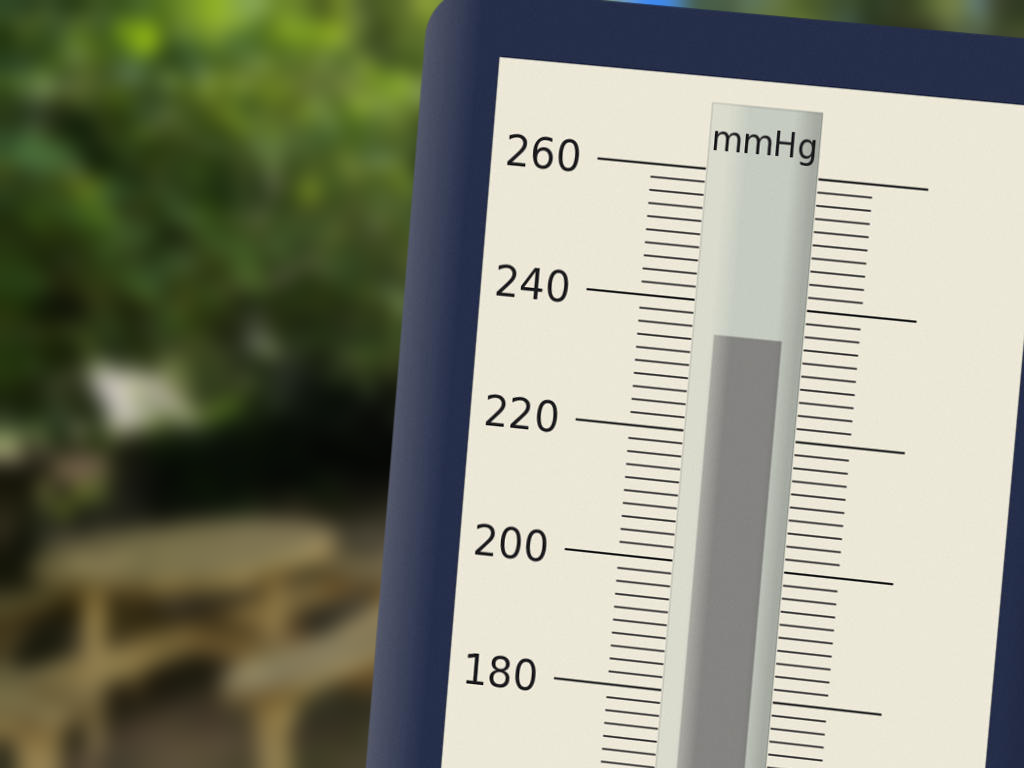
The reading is **235** mmHg
